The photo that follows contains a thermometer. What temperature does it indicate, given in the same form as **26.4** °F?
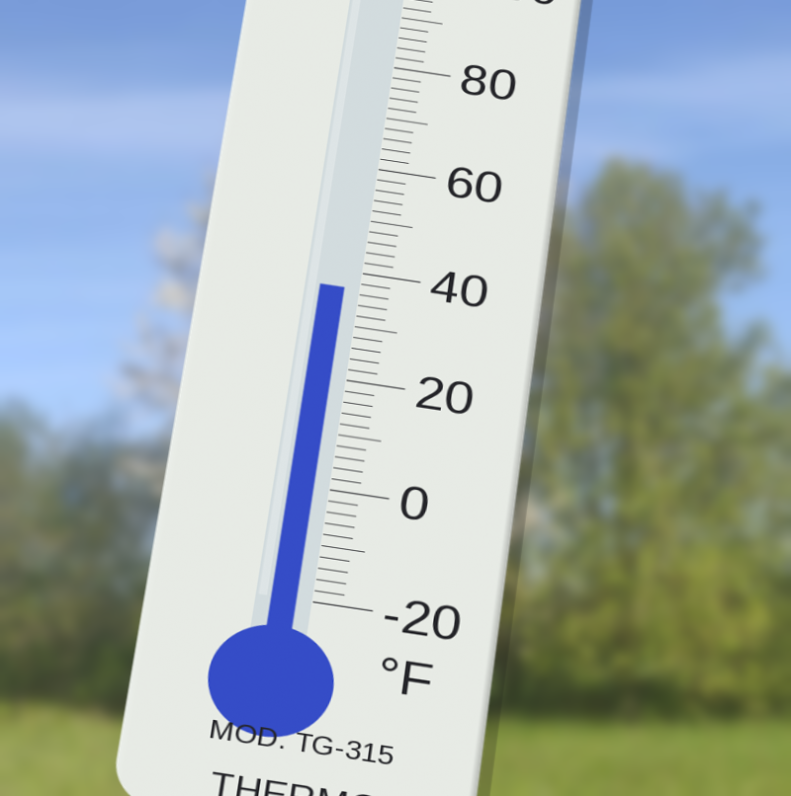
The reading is **37** °F
